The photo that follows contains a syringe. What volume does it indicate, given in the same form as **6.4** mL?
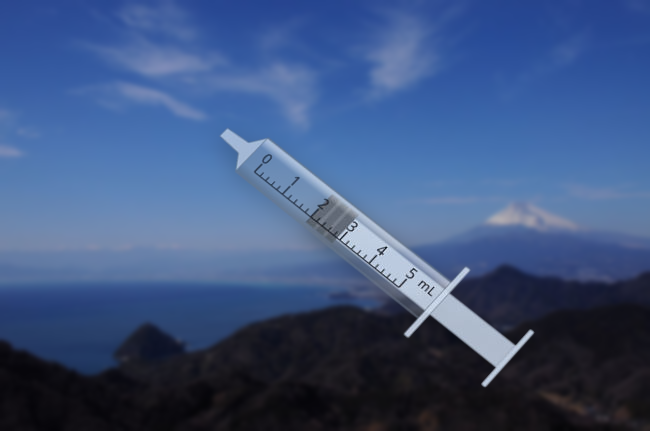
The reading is **2** mL
